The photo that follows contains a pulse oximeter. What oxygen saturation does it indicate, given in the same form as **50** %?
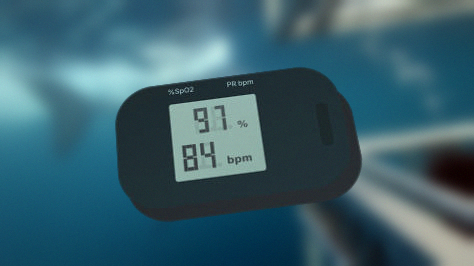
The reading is **97** %
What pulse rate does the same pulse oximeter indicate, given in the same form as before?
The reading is **84** bpm
